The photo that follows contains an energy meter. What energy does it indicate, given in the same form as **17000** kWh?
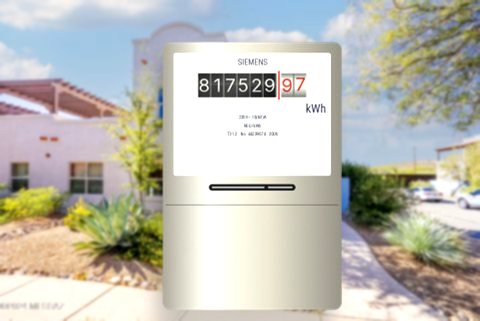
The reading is **817529.97** kWh
